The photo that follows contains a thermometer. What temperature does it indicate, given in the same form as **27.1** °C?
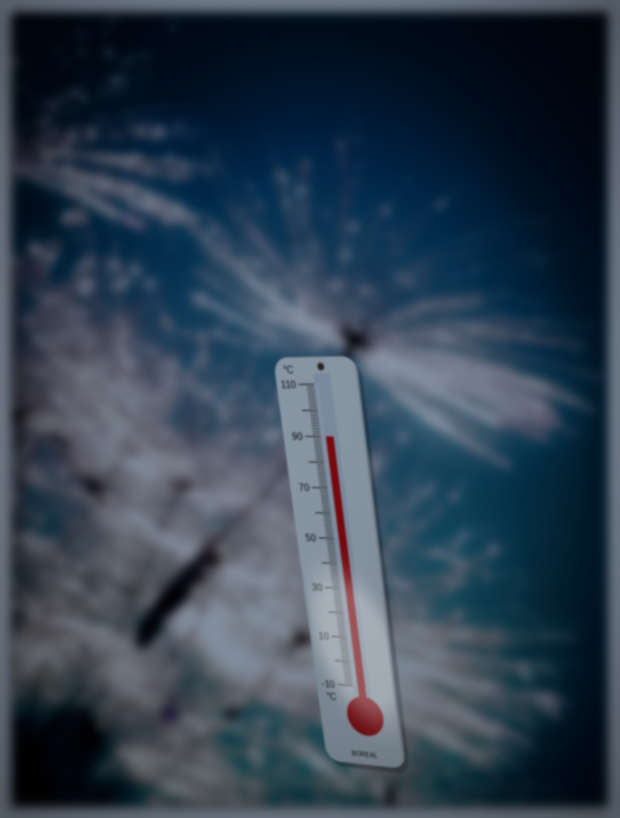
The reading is **90** °C
